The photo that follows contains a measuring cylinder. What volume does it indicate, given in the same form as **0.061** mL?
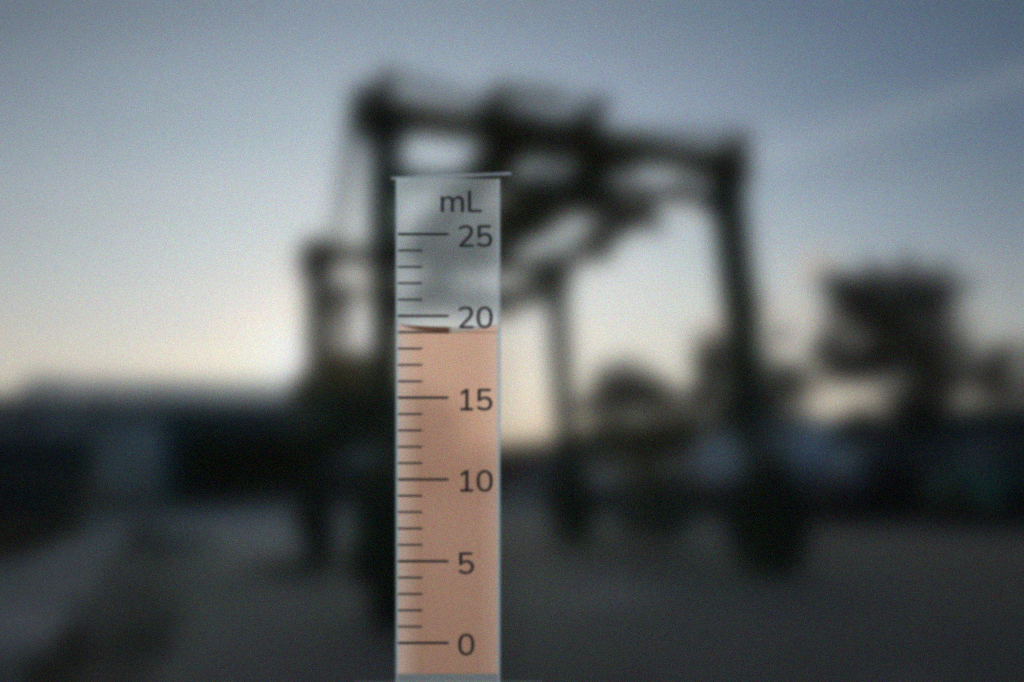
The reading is **19** mL
